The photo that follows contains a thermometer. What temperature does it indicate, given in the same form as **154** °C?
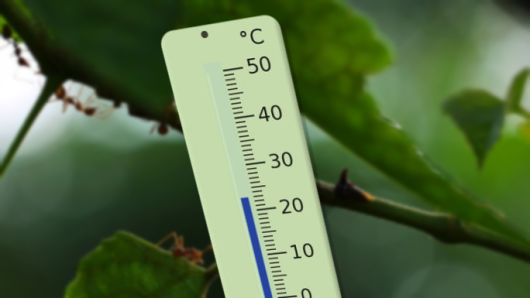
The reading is **23** °C
